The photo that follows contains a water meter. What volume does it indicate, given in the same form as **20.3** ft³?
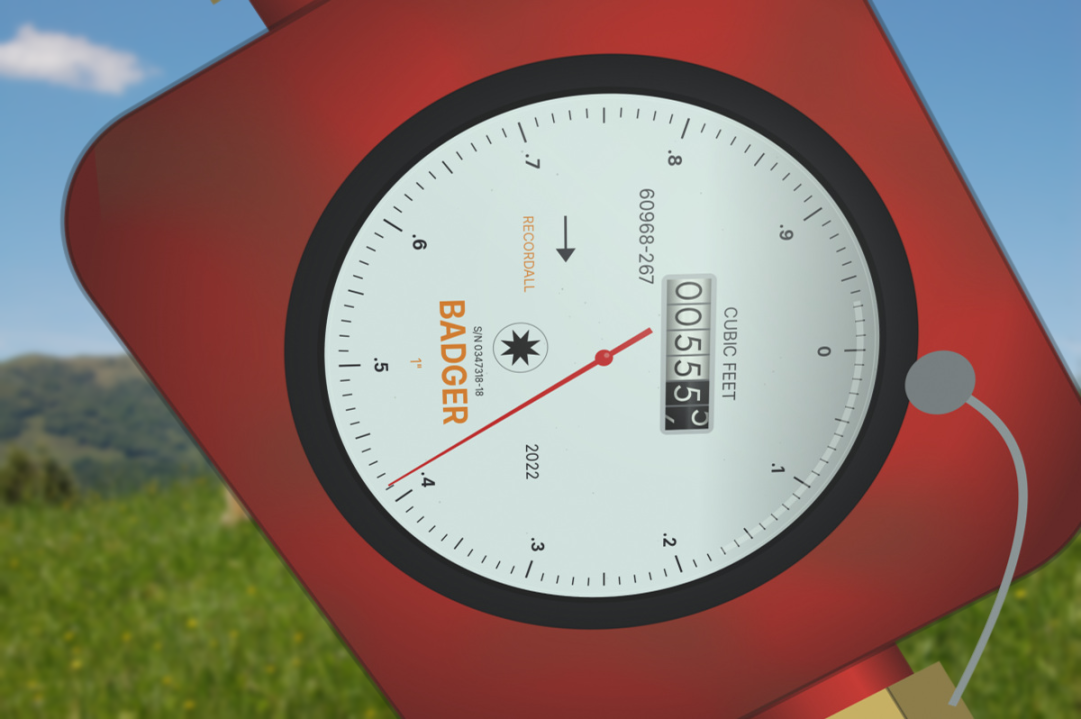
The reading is **5555.41** ft³
